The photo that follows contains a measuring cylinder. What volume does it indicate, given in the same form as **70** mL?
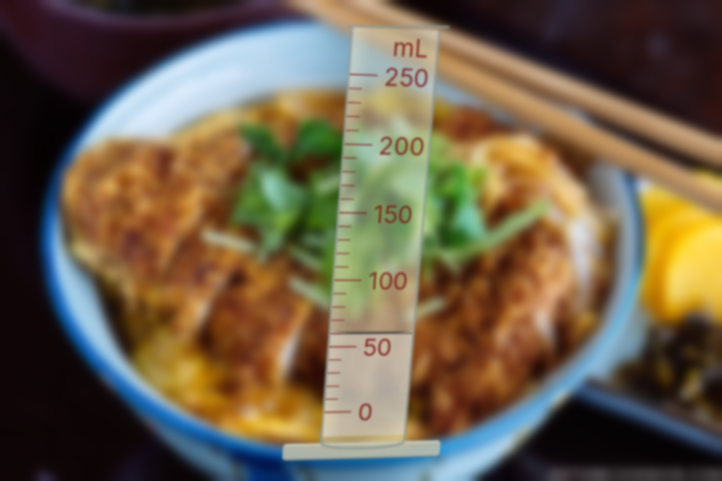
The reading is **60** mL
